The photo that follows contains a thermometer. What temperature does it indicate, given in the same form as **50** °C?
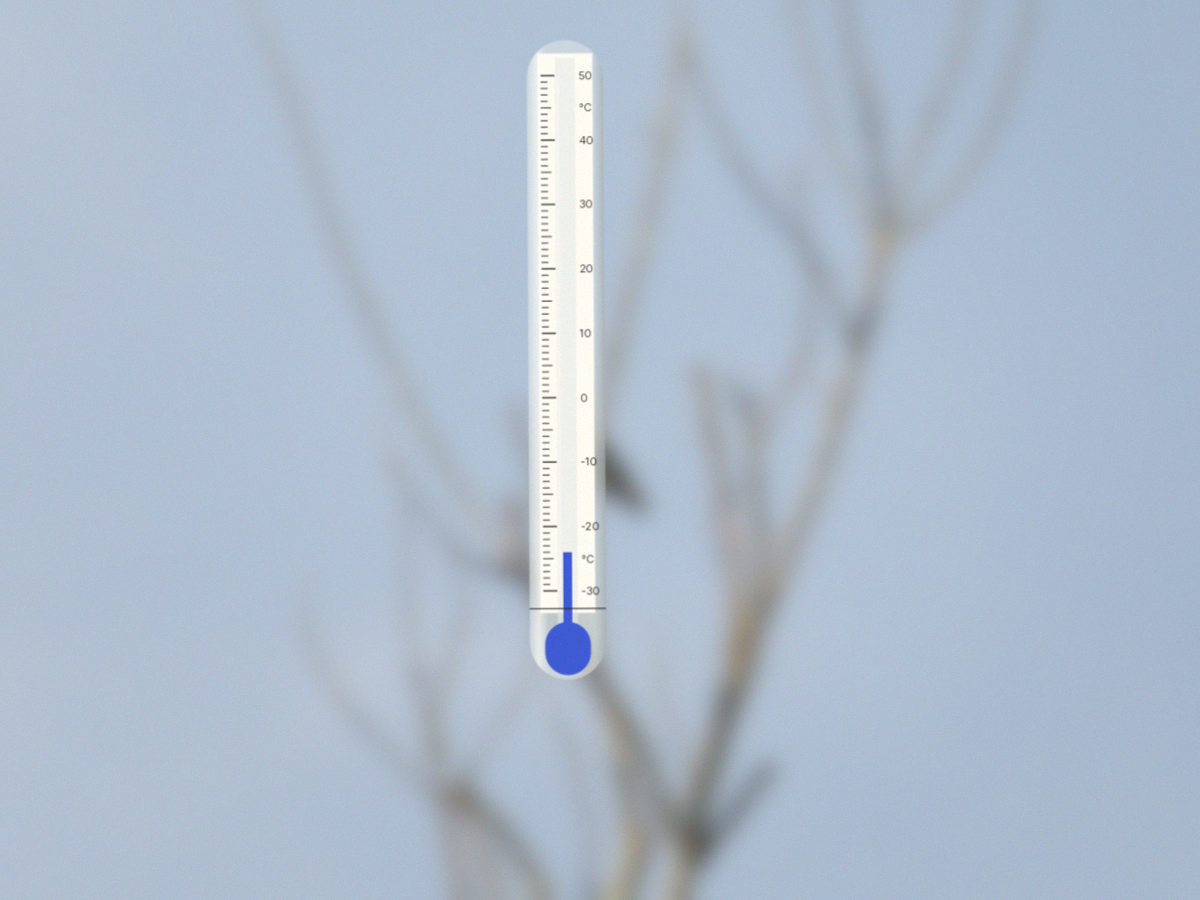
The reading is **-24** °C
